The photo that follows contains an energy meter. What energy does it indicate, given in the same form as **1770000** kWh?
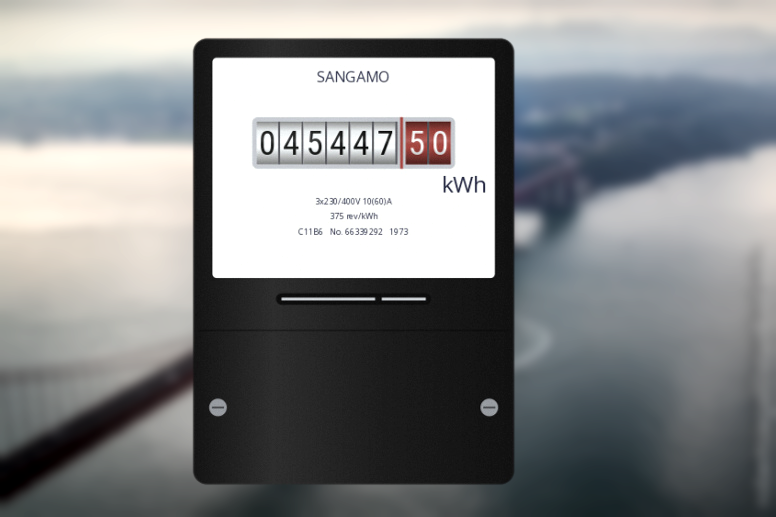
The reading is **45447.50** kWh
